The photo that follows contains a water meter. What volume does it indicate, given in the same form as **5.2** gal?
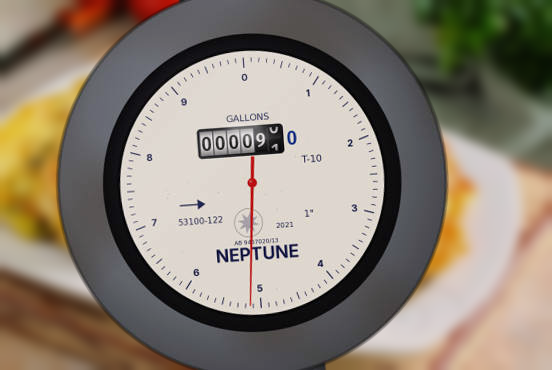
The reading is **905.1** gal
